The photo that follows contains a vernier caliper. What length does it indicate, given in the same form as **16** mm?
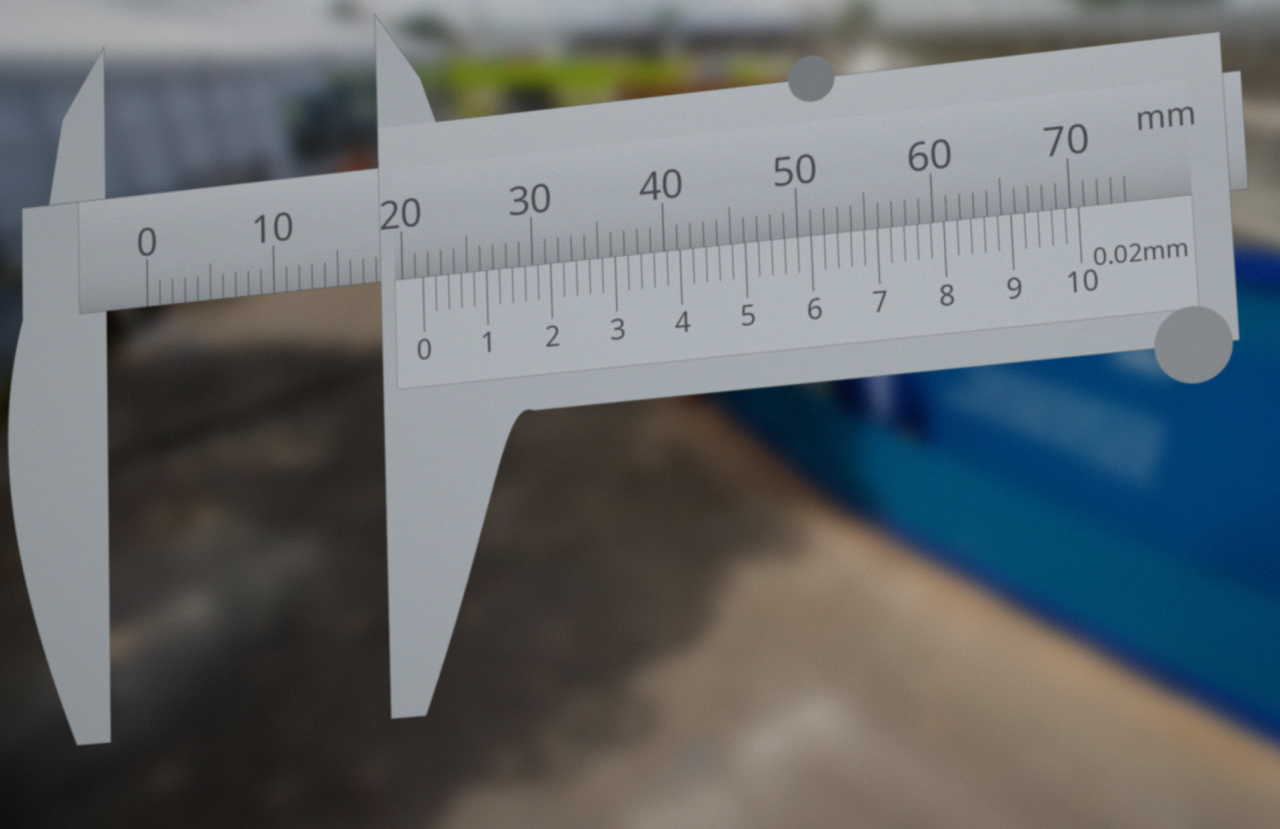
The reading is **21.6** mm
